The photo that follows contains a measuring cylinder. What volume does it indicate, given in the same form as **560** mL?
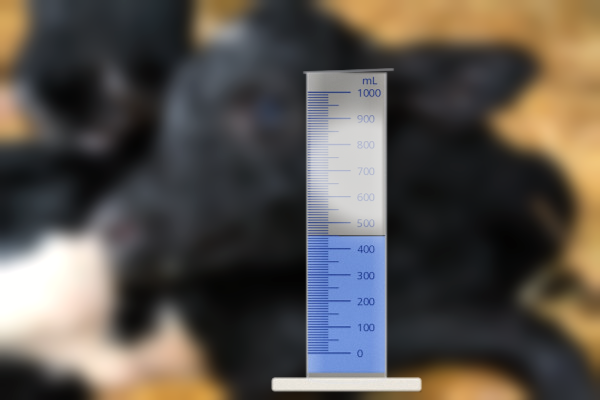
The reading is **450** mL
